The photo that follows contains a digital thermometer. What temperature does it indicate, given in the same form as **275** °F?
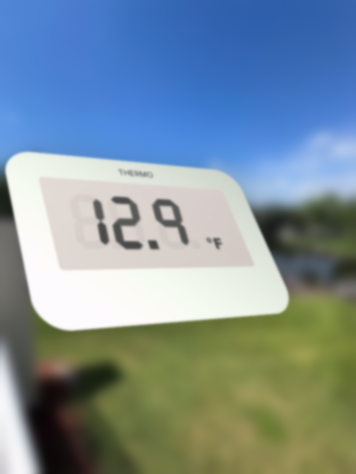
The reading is **12.9** °F
